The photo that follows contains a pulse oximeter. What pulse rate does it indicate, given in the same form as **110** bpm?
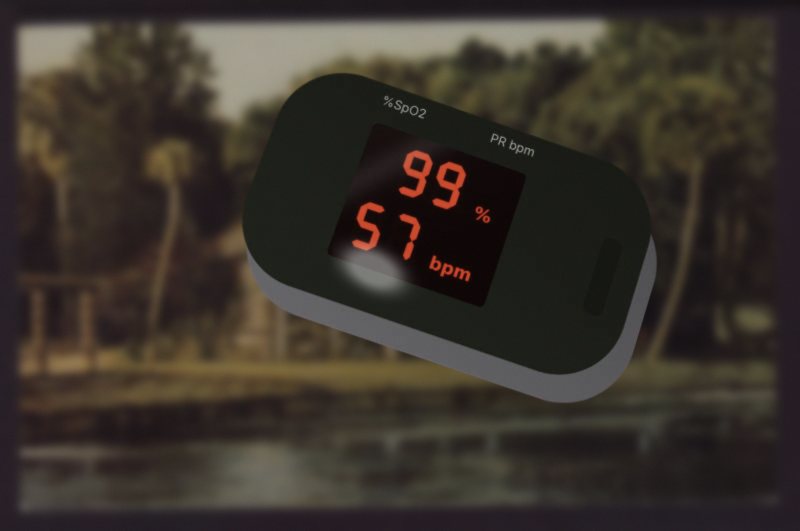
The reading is **57** bpm
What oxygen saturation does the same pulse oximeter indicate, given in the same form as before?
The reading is **99** %
